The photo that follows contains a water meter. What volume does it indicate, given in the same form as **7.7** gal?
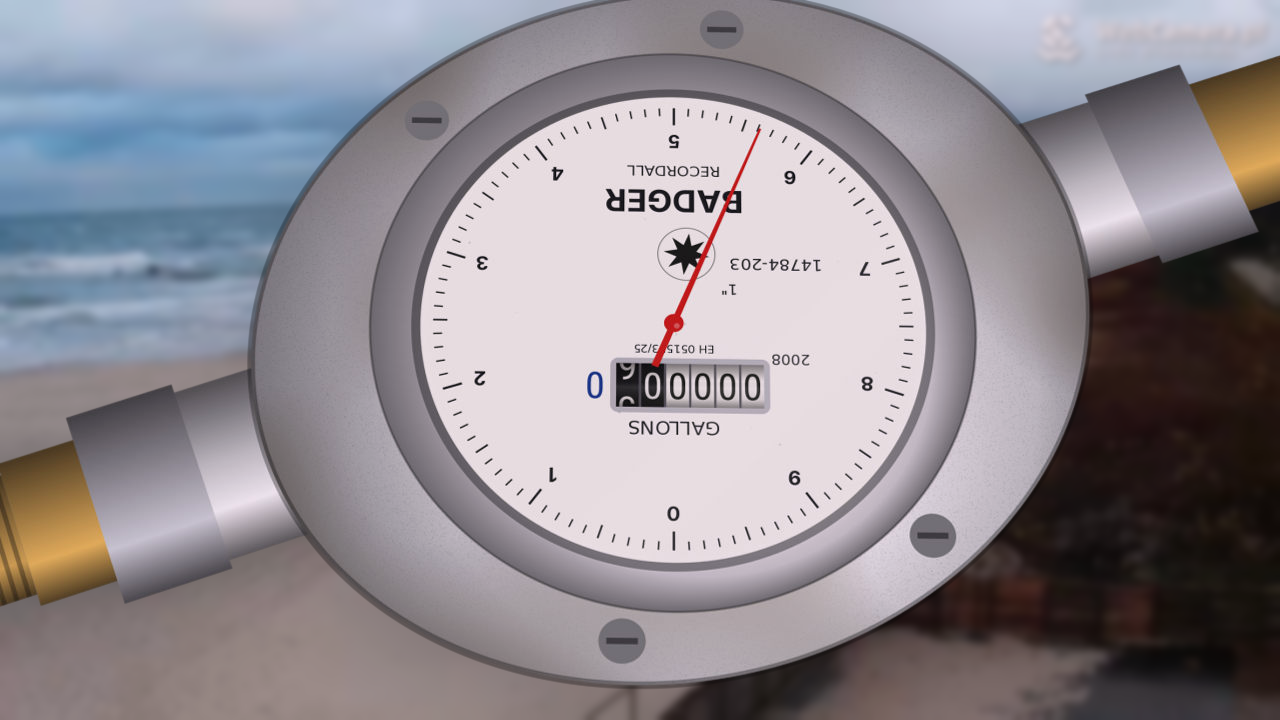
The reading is **55.6** gal
